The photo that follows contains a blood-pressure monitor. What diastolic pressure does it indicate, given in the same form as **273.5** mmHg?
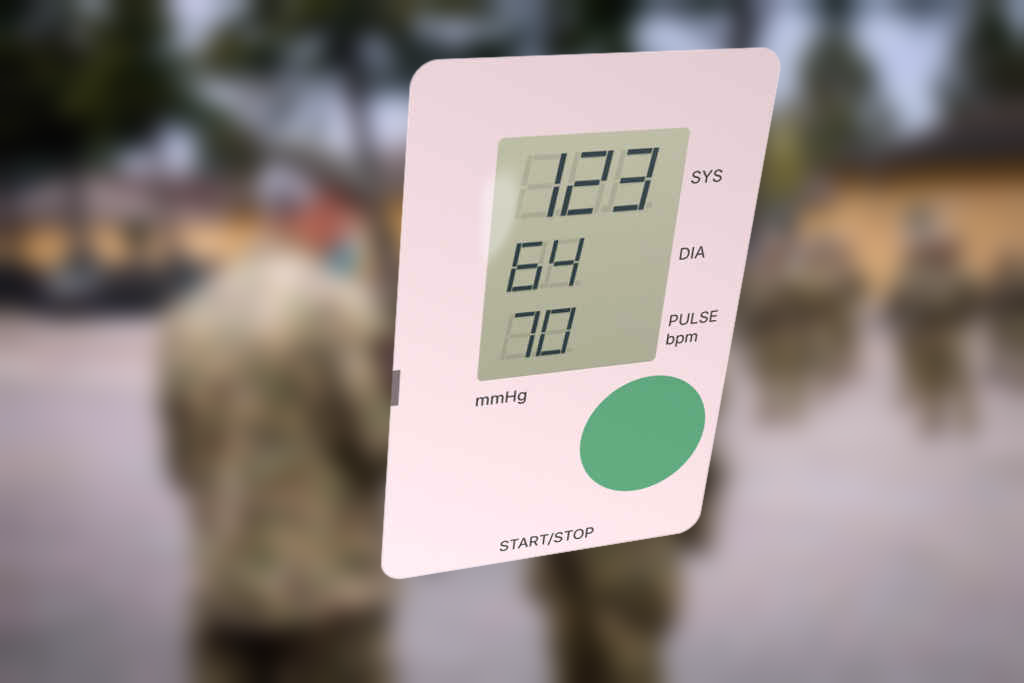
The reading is **64** mmHg
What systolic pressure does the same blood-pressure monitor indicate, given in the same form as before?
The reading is **123** mmHg
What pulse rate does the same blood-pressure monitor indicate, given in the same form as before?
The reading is **70** bpm
